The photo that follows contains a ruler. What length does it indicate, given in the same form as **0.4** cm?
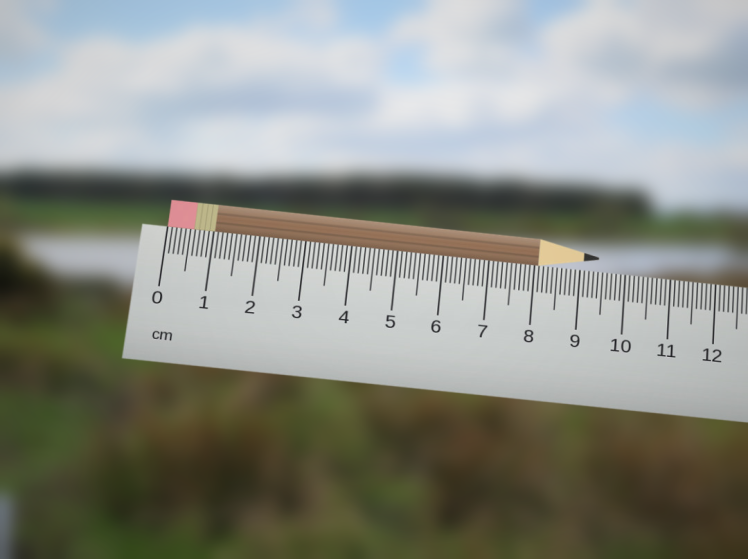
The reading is **9.4** cm
